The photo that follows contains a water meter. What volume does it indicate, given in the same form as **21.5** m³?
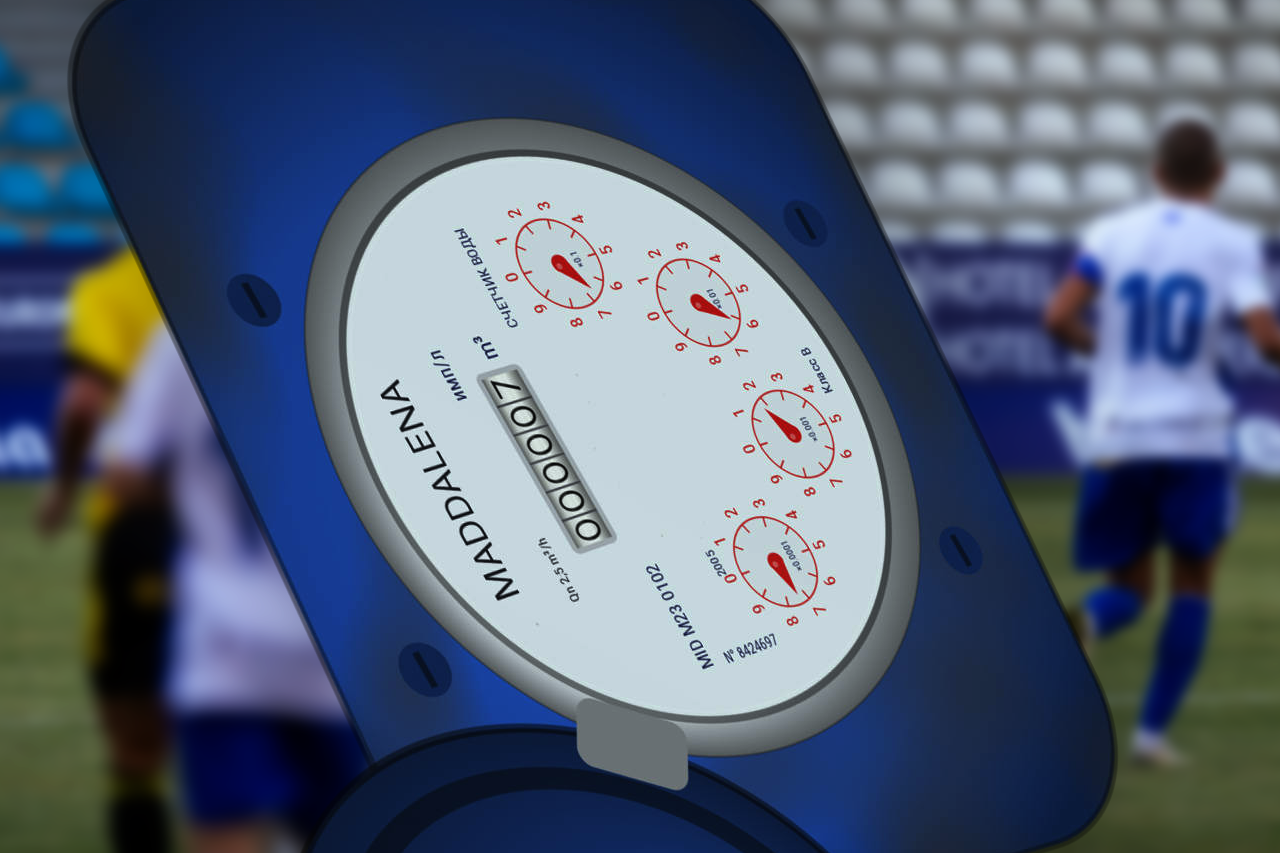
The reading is **7.6617** m³
